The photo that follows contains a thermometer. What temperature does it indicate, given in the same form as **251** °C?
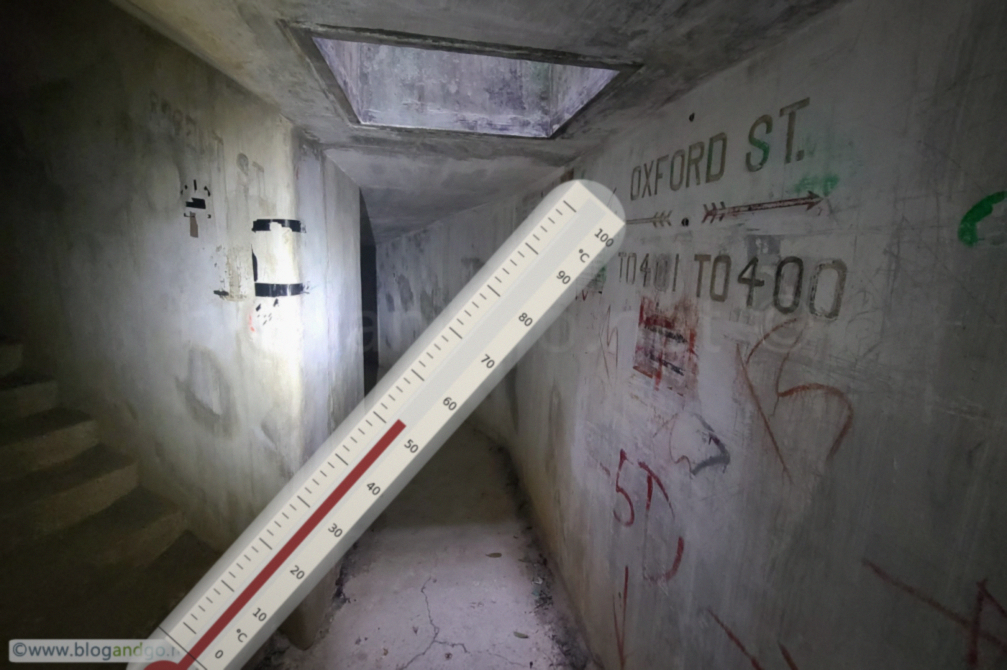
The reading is **52** °C
